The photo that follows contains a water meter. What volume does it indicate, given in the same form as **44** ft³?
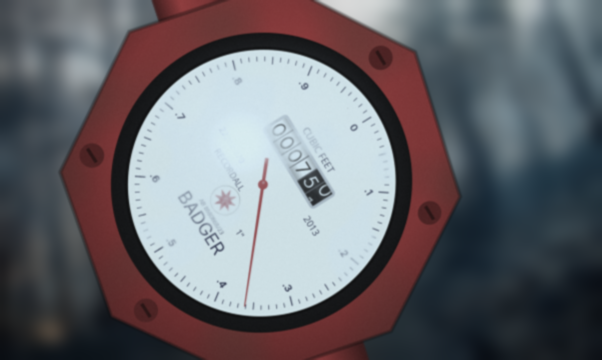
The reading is **750.36** ft³
